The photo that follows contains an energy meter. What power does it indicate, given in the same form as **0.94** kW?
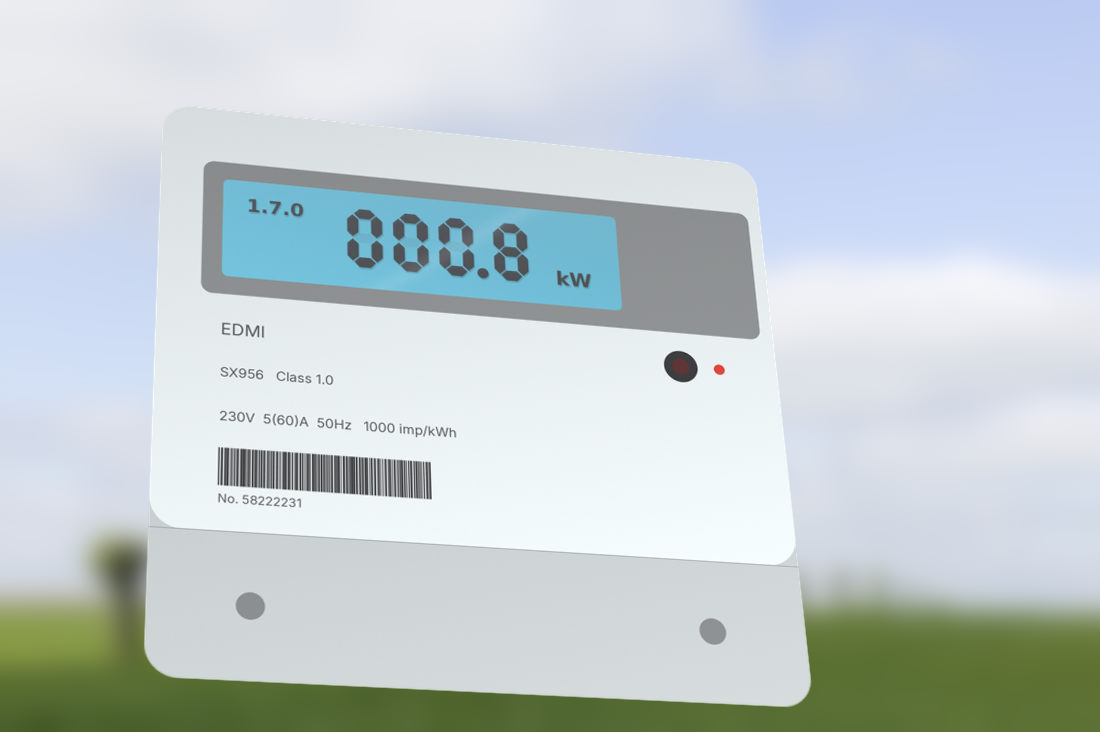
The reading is **0.8** kW
